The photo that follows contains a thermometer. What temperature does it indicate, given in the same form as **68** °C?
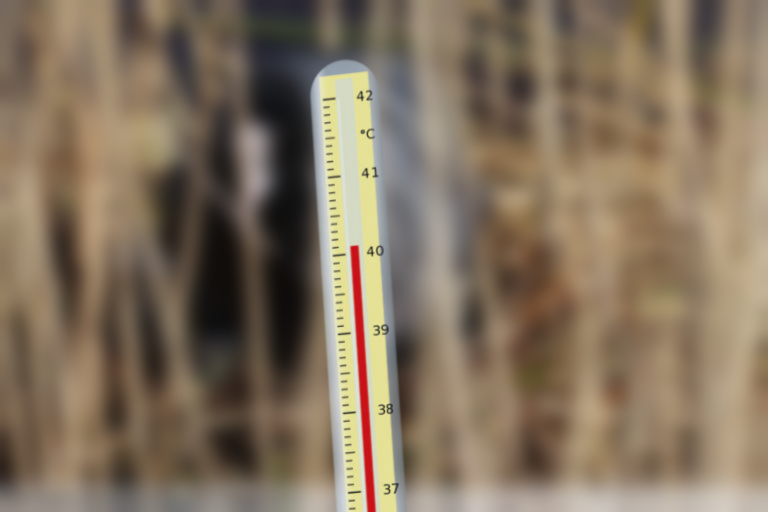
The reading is **40.1** °C
